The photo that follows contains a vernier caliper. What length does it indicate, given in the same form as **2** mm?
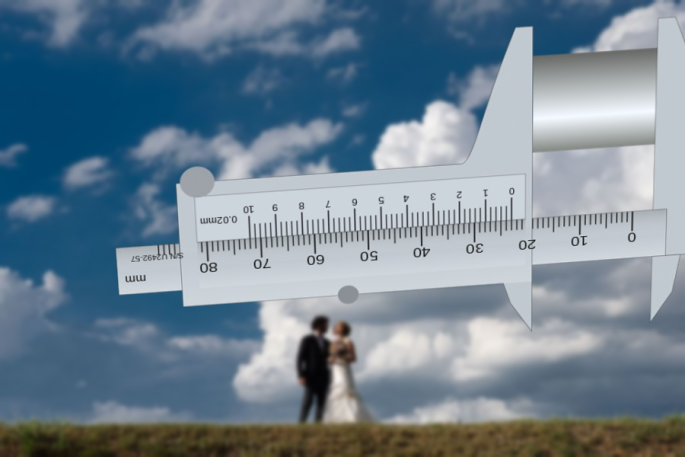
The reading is **23.0** mm
